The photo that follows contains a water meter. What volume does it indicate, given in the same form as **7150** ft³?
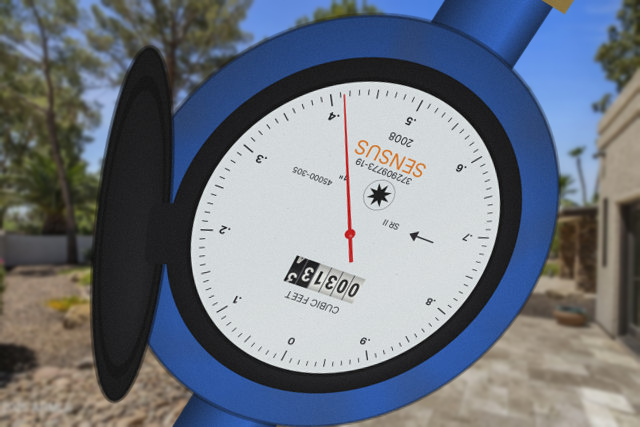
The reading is **3133.41** ft³
